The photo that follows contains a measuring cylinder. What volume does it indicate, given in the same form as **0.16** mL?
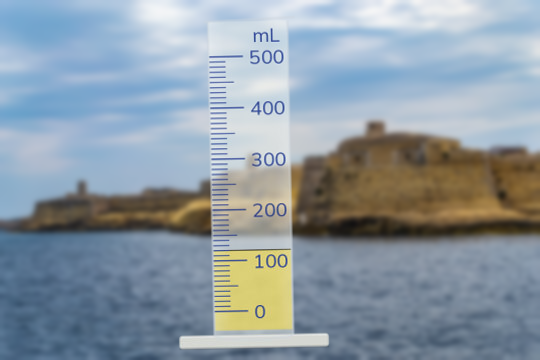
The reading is **120** mL
